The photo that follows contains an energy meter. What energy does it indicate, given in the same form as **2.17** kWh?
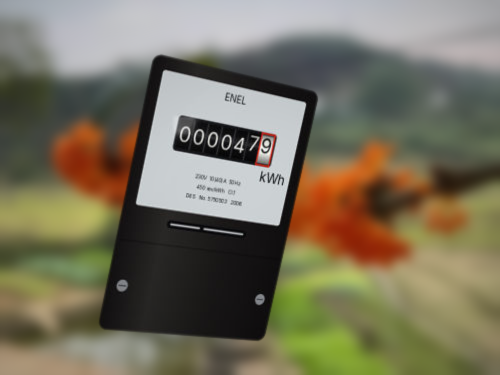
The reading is **47.9** kWh
